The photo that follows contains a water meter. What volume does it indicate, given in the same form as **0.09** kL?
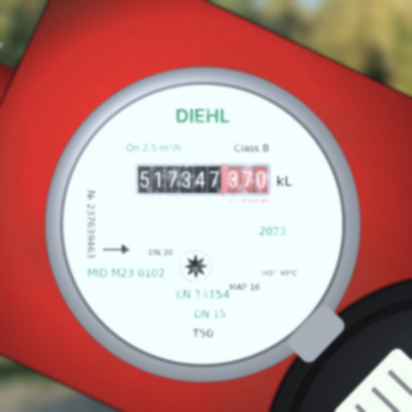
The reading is **517347.370** kL
